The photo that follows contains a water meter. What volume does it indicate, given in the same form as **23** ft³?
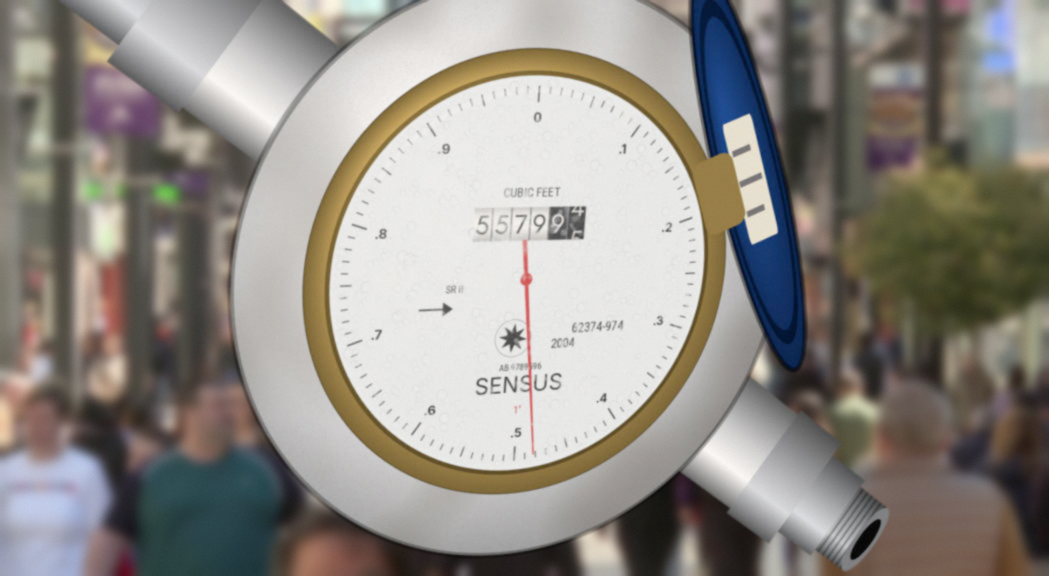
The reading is **557994.48** ft³
